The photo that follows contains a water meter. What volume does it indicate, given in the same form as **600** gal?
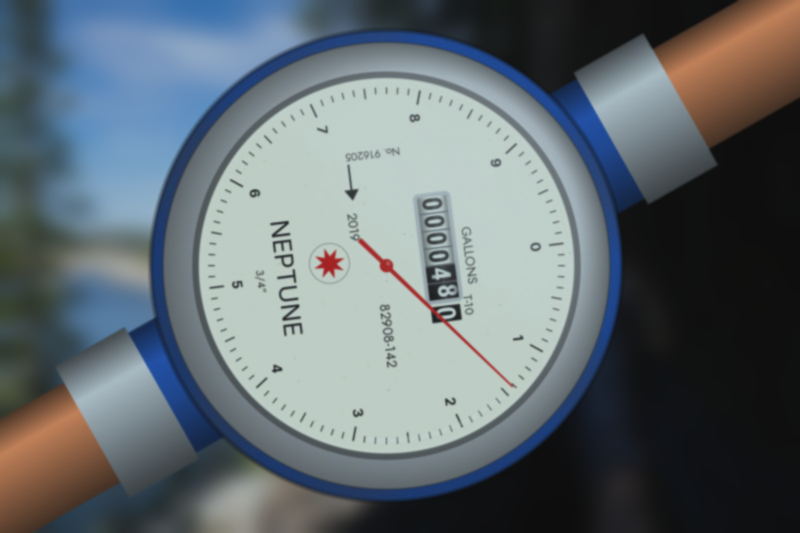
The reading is **481.4** gal
